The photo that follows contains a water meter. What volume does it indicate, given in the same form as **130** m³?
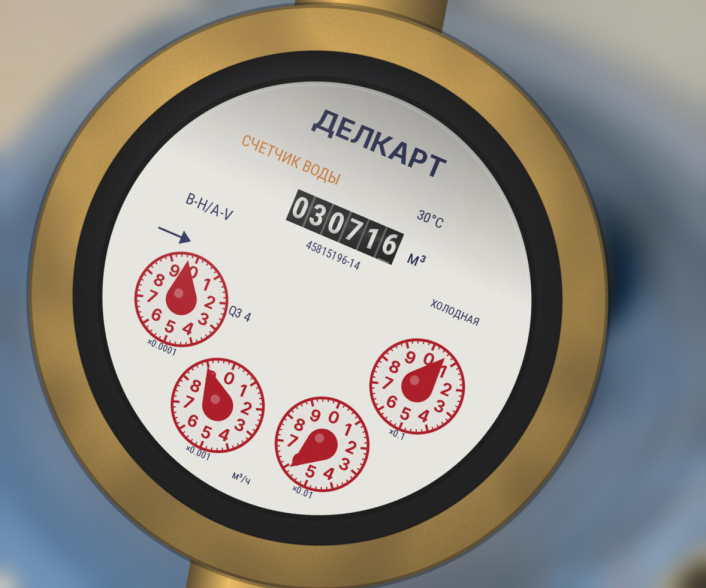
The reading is **30716.0589** m³
